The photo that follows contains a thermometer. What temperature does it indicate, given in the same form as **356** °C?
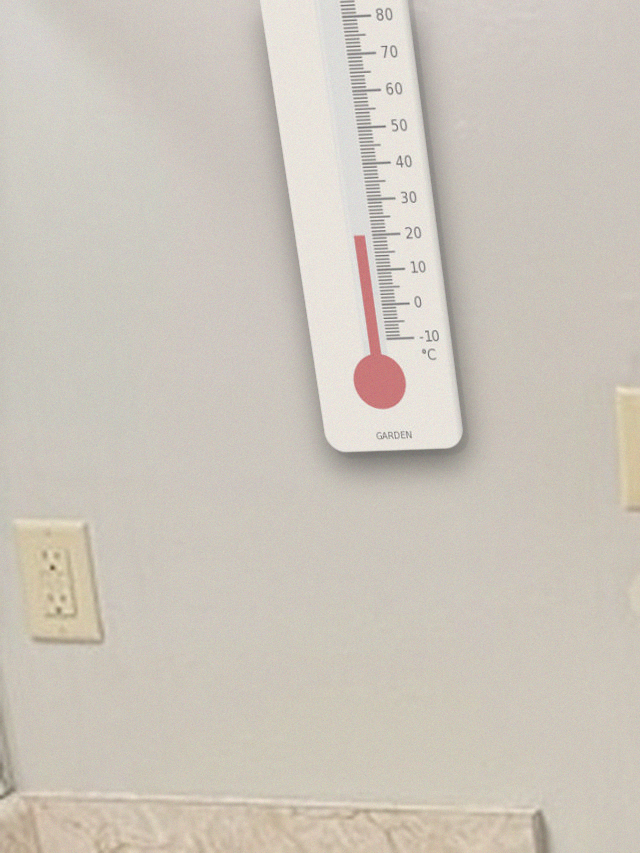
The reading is **20** °C
